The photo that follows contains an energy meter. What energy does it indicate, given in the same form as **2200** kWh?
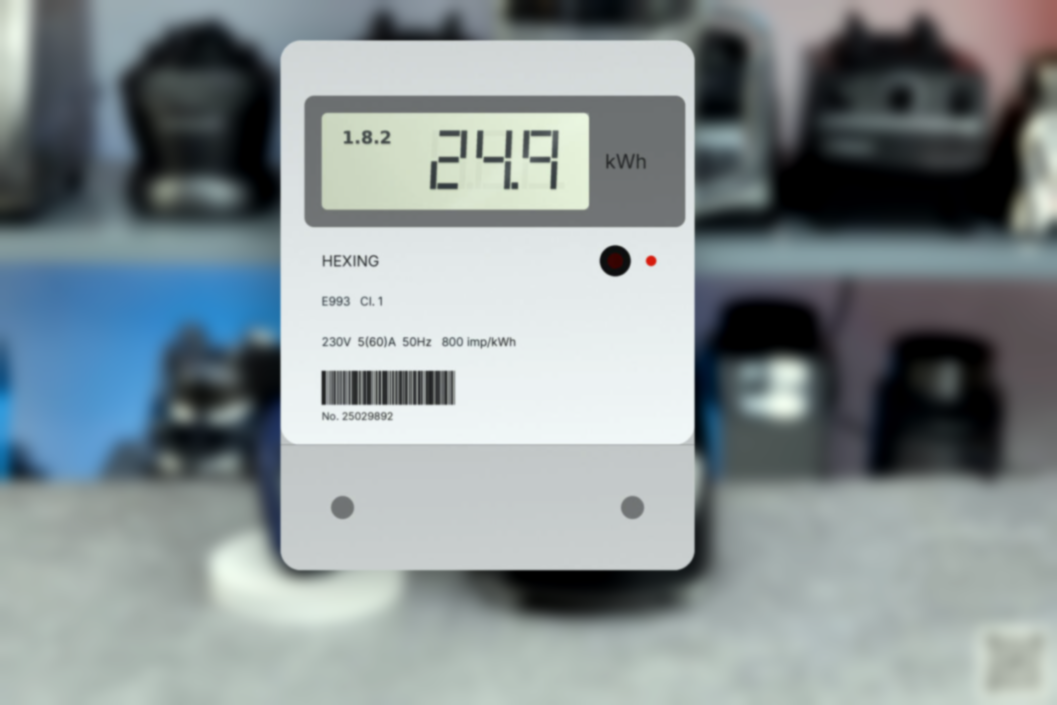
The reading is **24.9** kWh
